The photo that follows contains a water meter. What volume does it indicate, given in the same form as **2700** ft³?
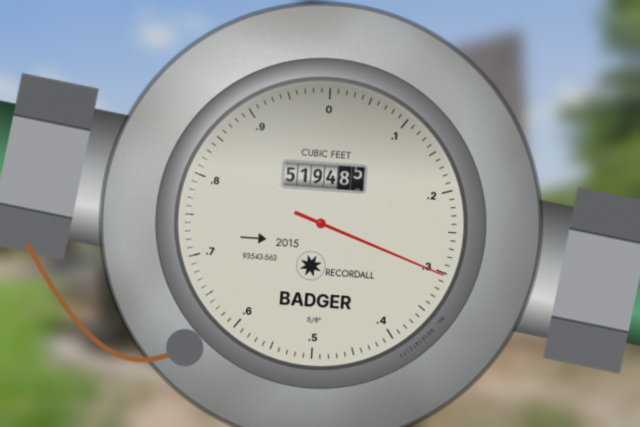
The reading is **519485.30** ft³
